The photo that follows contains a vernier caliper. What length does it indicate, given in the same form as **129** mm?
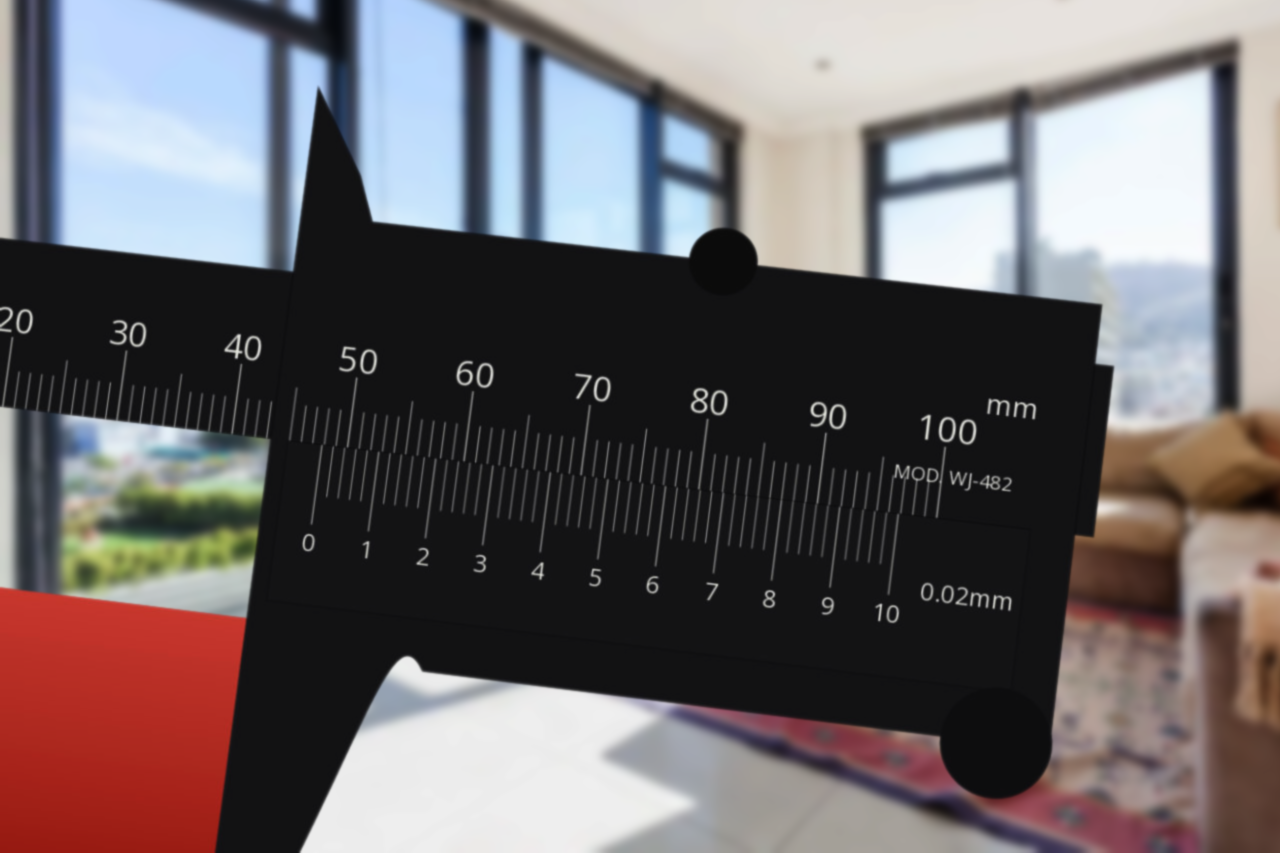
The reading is **47.8** mm
